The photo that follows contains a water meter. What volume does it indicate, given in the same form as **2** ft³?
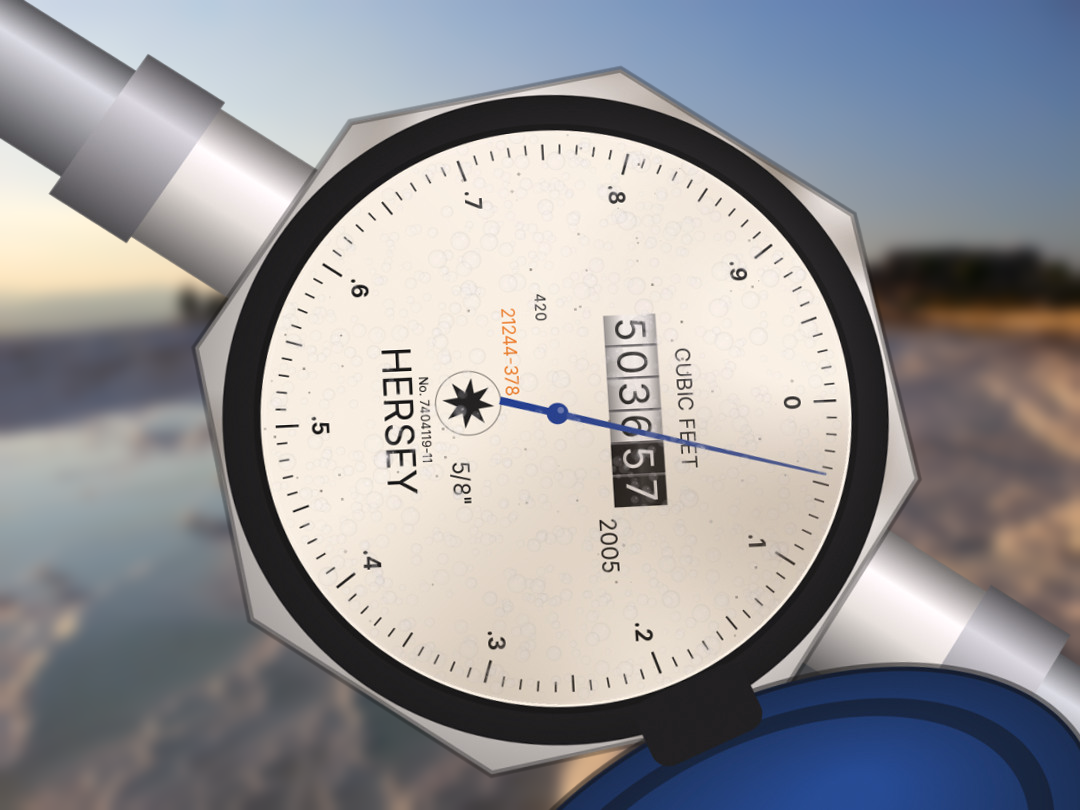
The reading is **503657.04** ft³
